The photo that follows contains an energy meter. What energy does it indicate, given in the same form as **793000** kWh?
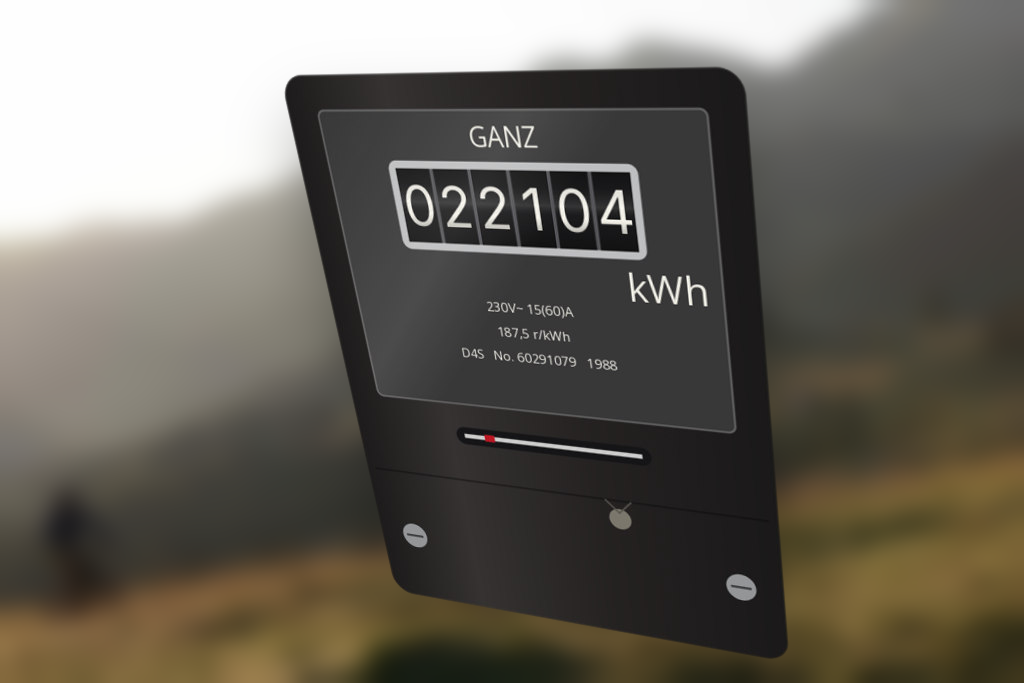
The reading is **22104** kWh
